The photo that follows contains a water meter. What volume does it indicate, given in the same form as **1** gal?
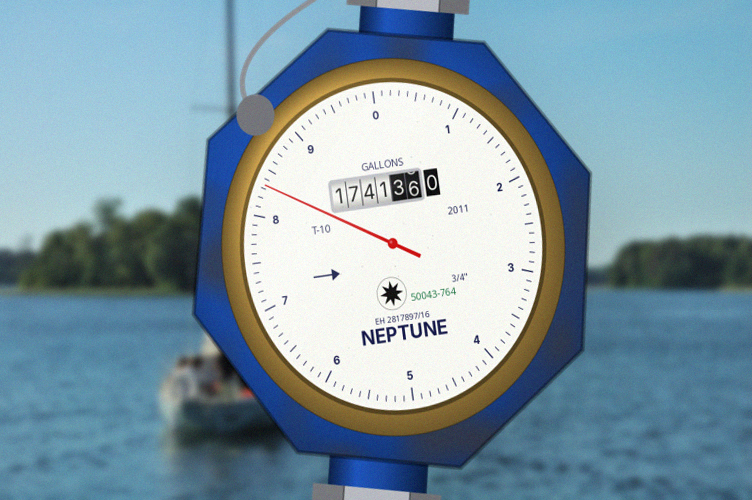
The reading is **1741358.3** gal
